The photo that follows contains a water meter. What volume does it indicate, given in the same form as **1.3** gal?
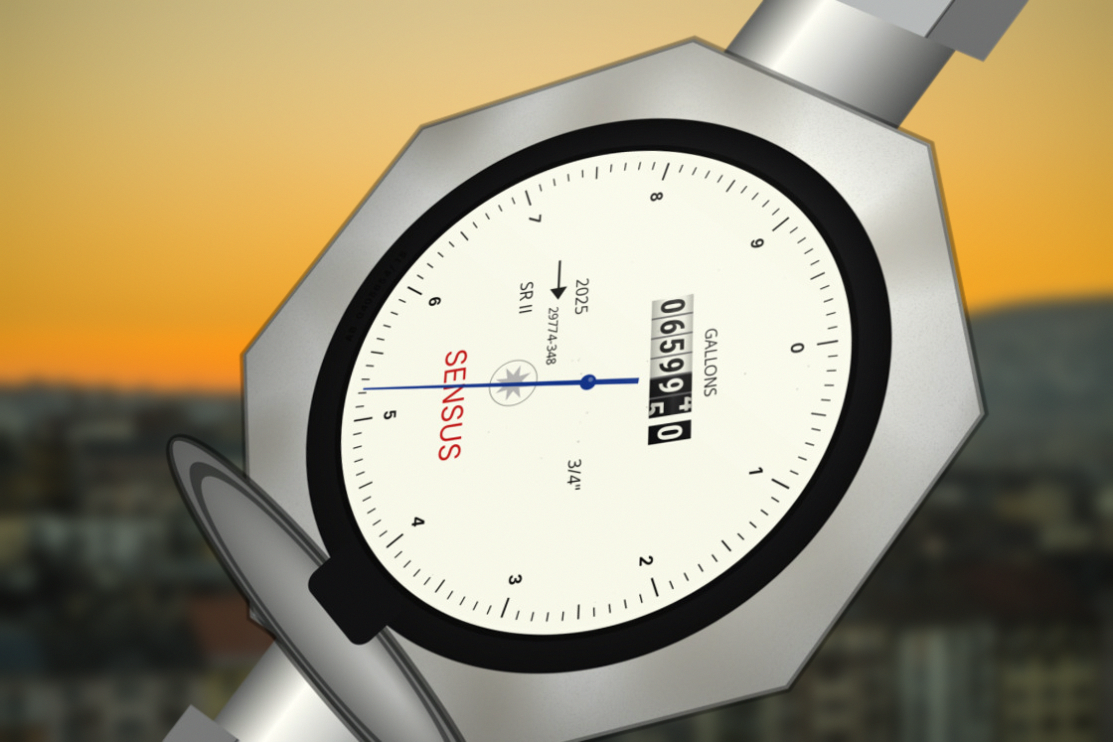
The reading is **659945.2** gal
